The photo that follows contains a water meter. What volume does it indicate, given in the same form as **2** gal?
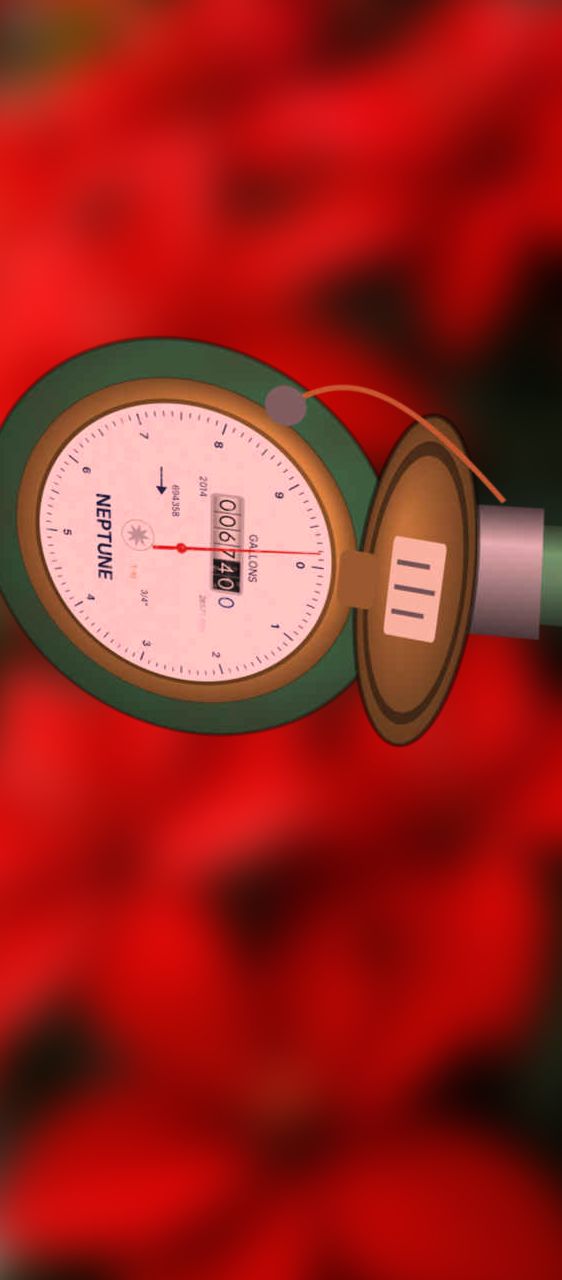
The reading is **67399.8** gal
